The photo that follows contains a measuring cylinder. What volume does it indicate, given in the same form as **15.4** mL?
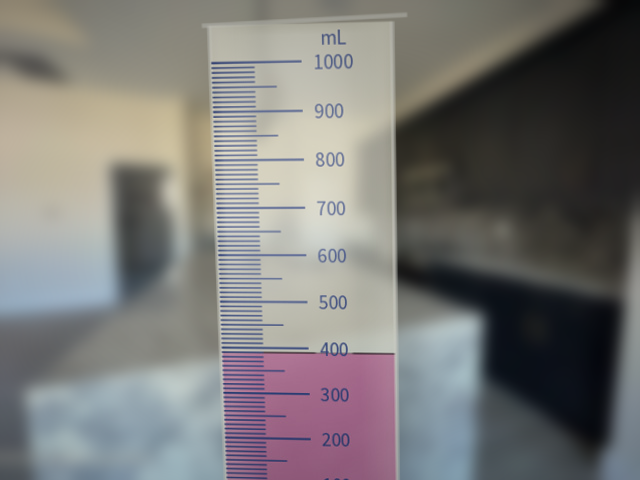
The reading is **390** mL
